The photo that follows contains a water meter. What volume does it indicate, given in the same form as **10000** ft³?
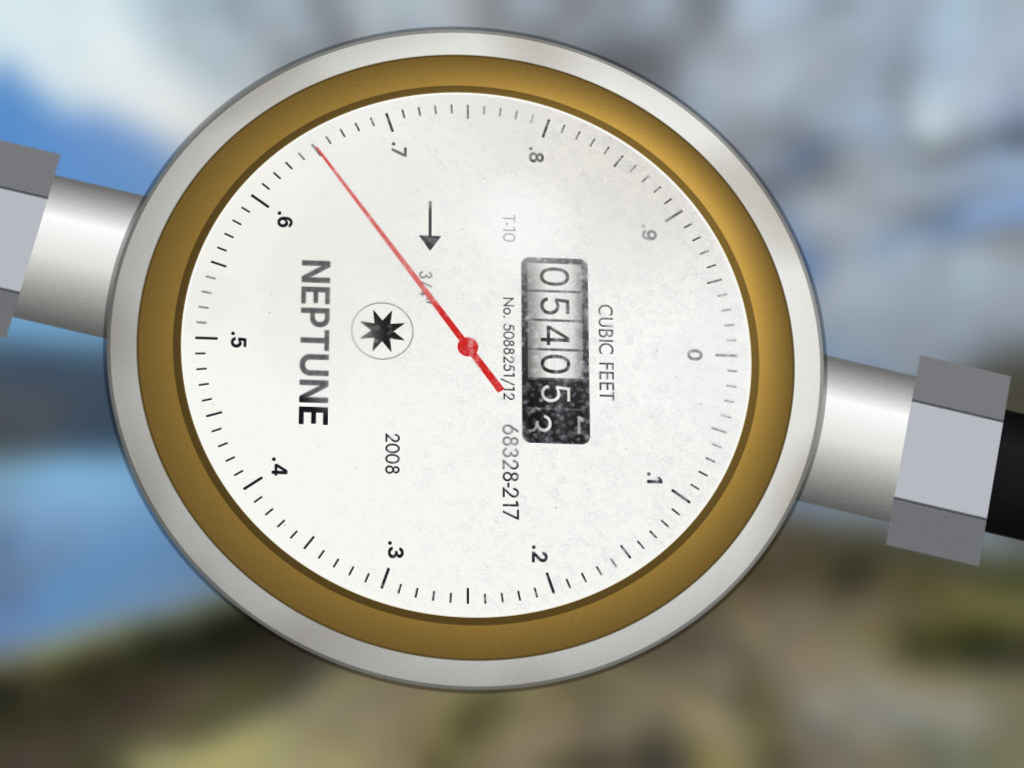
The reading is **54052.65** ft³
